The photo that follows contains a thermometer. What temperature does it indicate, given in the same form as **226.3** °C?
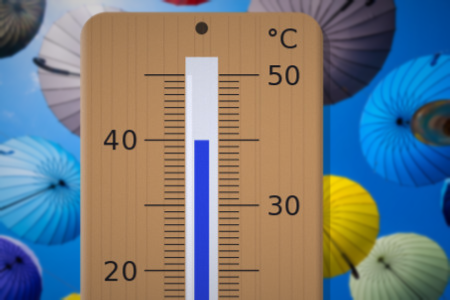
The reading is **40** °C
